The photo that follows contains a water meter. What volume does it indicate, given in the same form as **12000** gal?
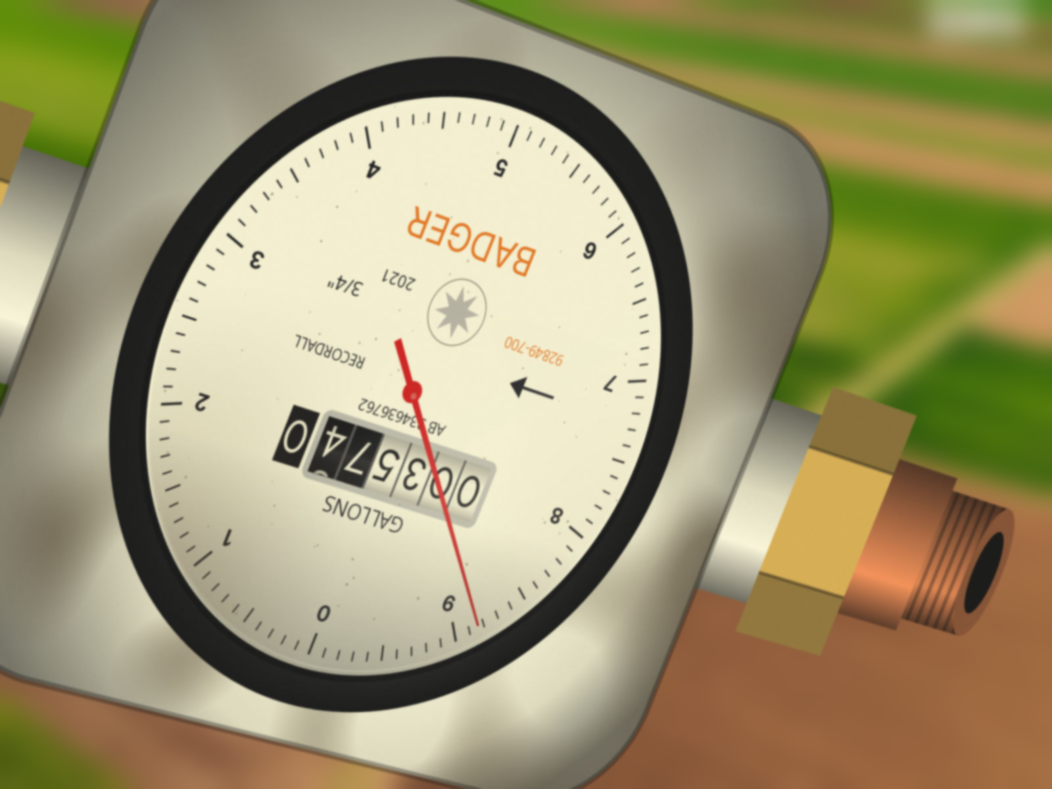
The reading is **35738.8** gal
